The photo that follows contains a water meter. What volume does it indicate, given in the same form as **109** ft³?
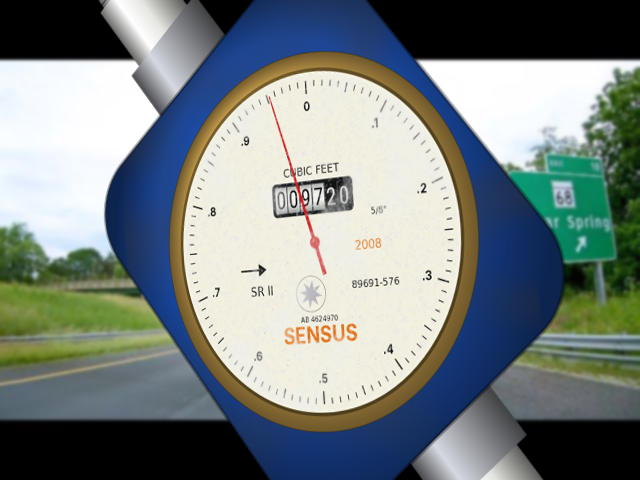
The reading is **9719.95** ft³
